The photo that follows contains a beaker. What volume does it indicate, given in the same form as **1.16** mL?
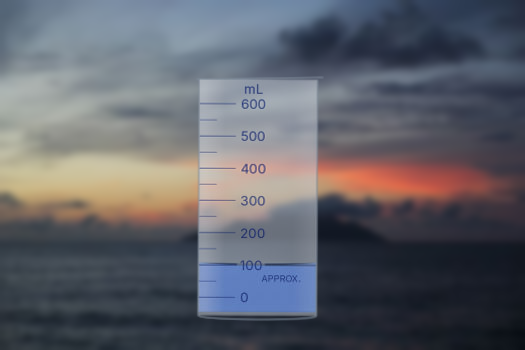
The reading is **100** mL
